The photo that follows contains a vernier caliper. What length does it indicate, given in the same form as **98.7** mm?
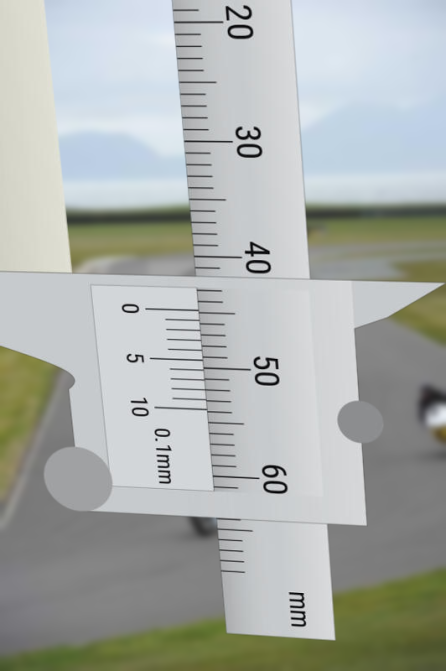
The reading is **44.8** mm
